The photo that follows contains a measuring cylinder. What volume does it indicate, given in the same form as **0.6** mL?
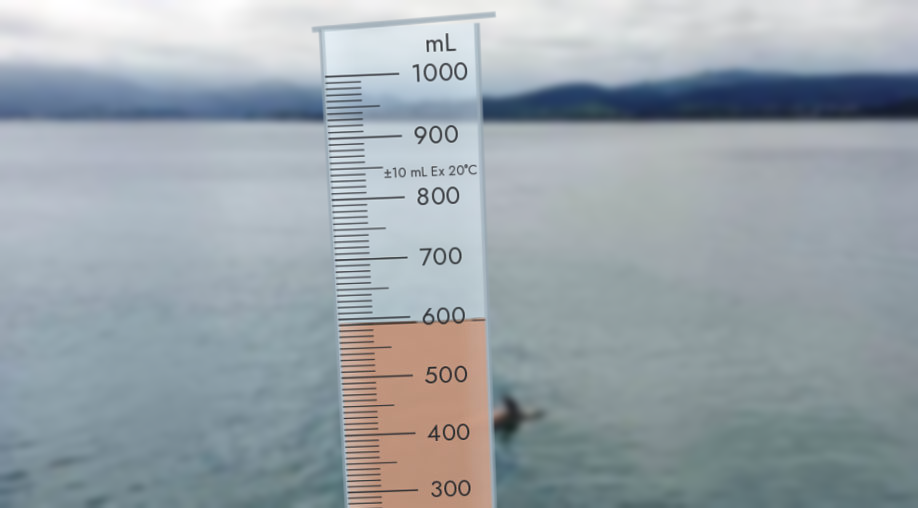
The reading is **590** mL
